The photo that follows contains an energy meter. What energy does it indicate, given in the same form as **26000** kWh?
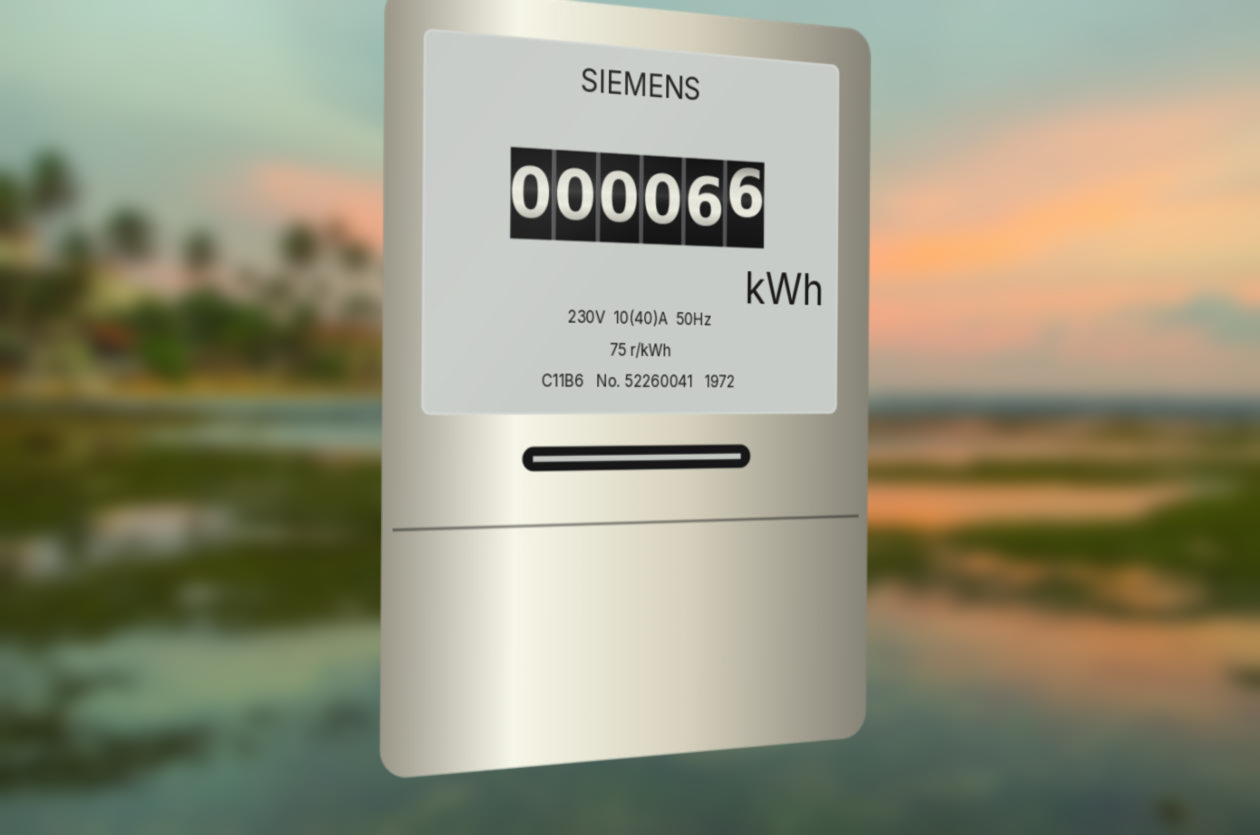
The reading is **66** kWh
